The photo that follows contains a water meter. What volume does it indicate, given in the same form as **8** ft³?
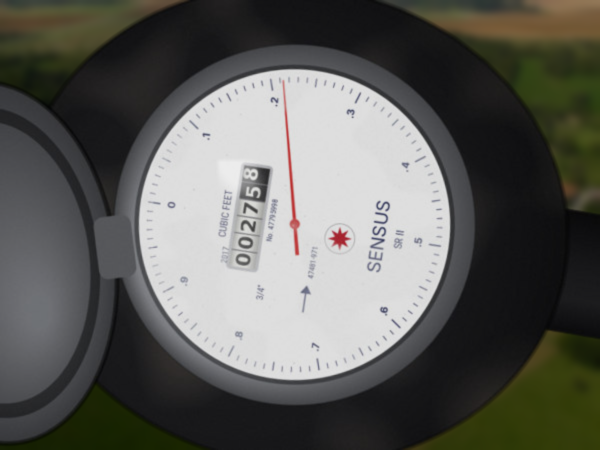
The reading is **2758.21** ft³
